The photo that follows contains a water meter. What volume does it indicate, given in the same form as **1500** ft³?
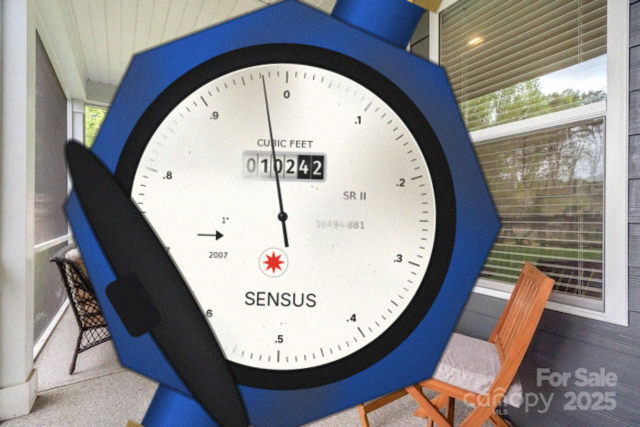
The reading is **10241.97** ft³
